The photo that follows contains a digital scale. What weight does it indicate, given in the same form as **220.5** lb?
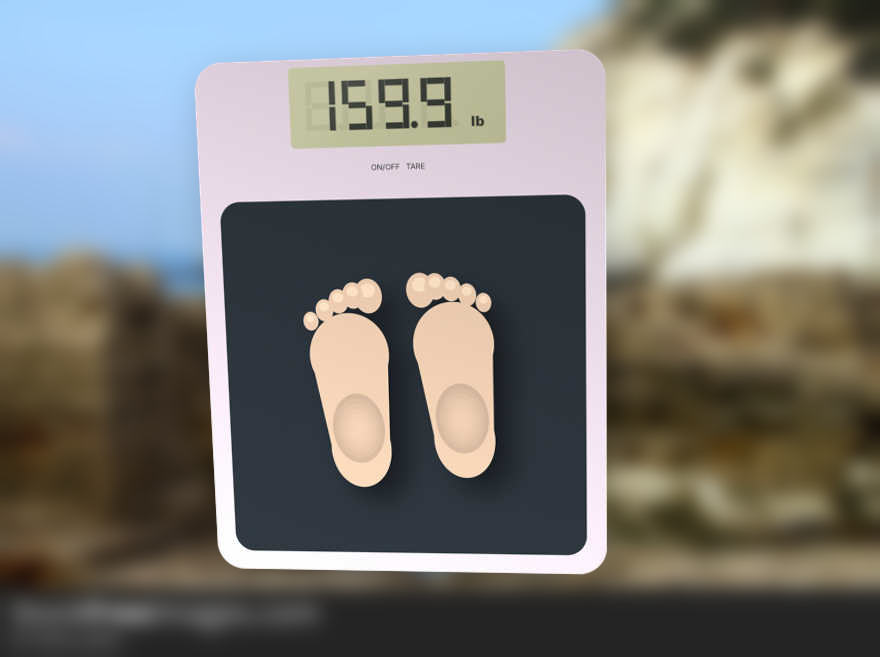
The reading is **159.9** lb
